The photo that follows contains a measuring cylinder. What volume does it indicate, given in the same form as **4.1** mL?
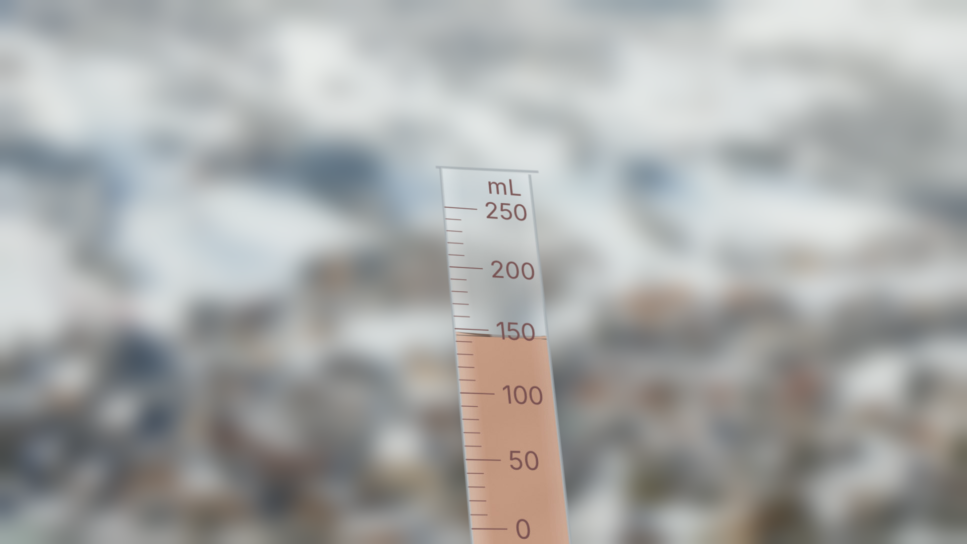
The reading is **145** mL
